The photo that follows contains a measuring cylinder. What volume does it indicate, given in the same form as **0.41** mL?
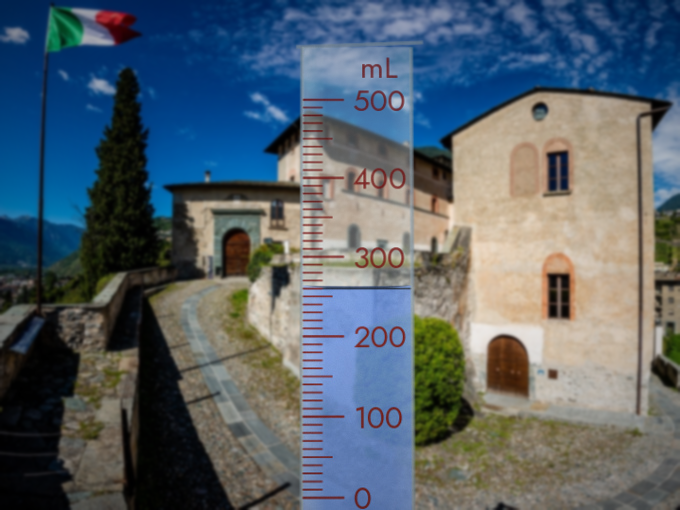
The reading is **260** mL
